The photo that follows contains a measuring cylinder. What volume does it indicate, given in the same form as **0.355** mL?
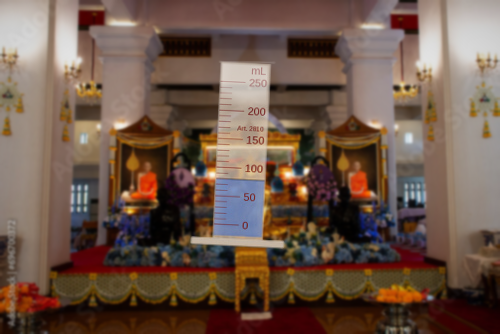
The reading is **80** mL
